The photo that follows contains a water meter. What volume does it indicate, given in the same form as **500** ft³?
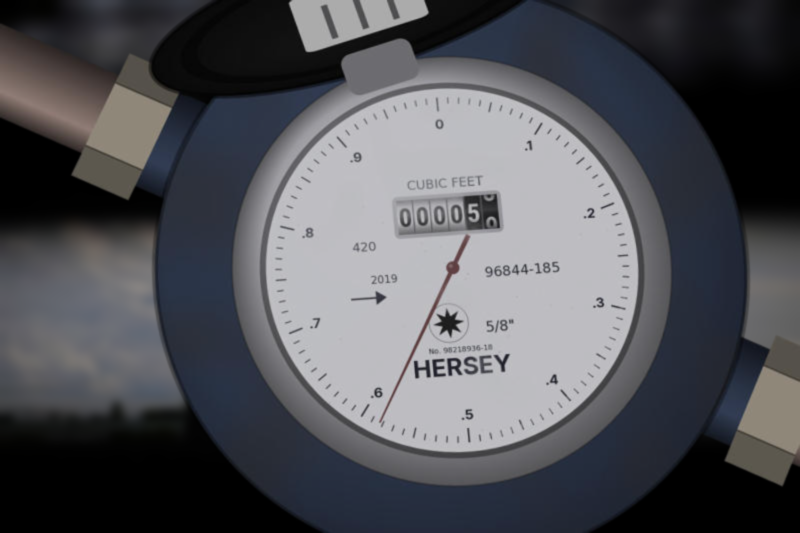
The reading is **58.58** ft³
